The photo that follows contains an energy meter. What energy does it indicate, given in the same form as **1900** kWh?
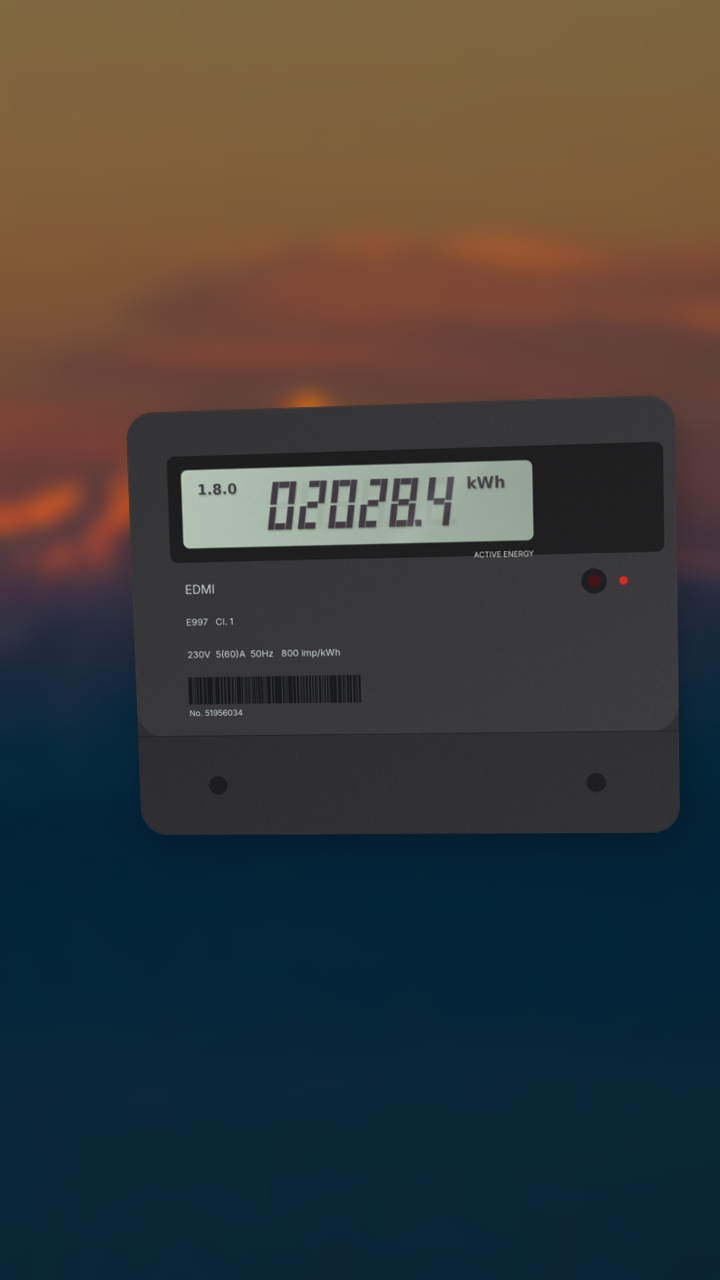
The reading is **2028.4** kWh
